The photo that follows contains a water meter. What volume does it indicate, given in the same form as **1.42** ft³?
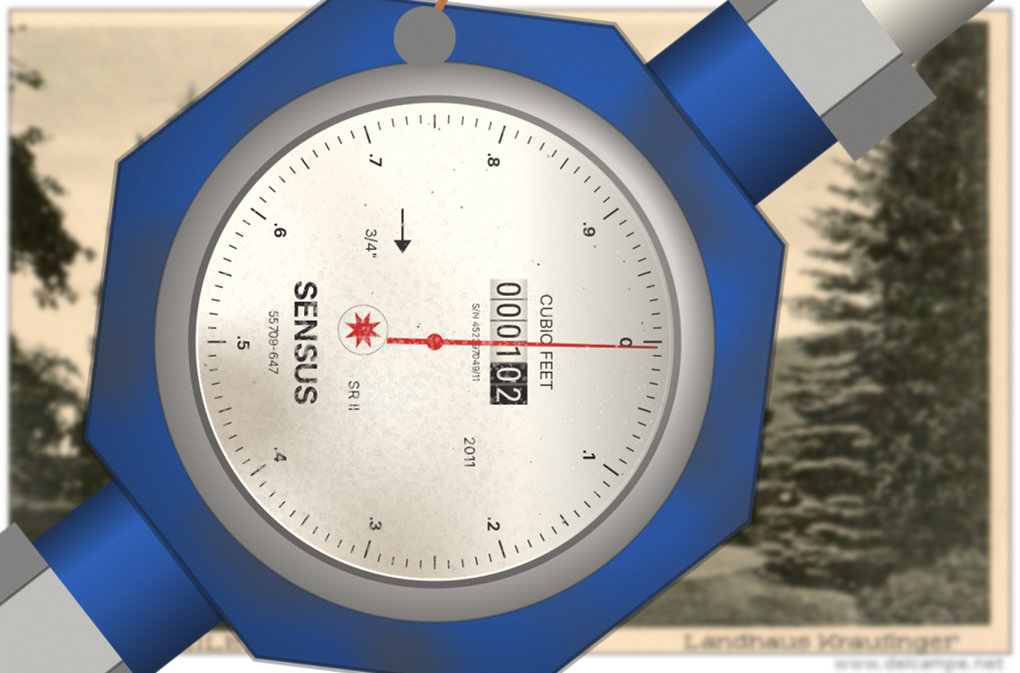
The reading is **102.00** ft³
